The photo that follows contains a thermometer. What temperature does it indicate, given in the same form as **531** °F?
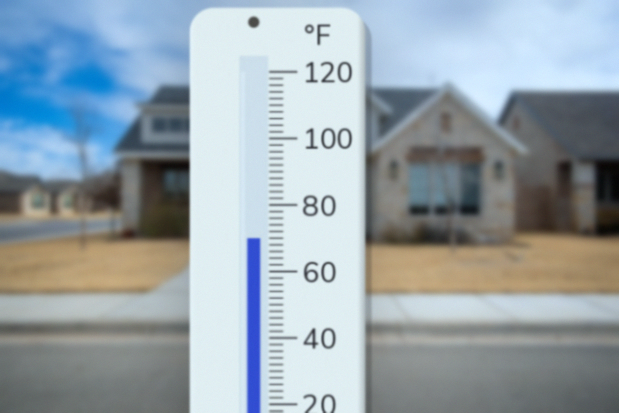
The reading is **70** °F
